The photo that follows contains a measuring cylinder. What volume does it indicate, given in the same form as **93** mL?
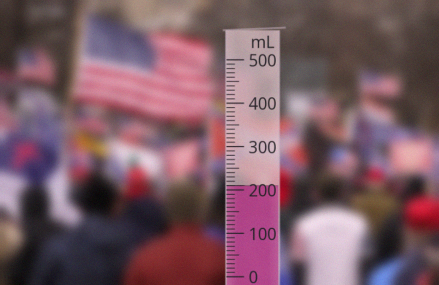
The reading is **210** mL
